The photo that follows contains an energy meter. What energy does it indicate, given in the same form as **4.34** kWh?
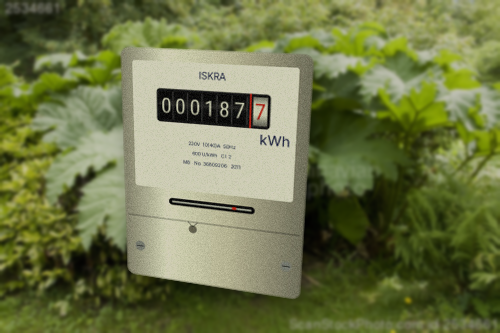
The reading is **187.7** kWh
